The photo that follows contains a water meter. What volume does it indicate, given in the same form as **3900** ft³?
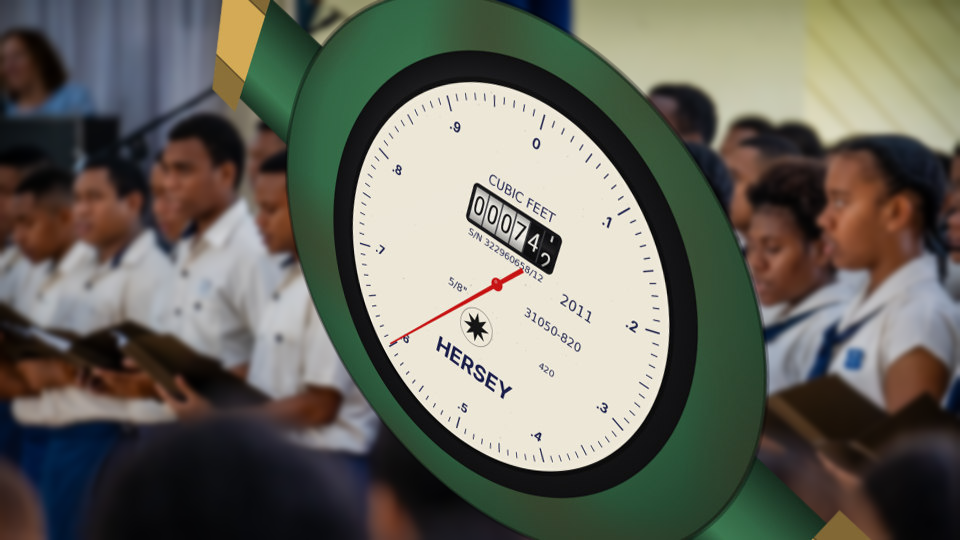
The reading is **741.60** ft³
